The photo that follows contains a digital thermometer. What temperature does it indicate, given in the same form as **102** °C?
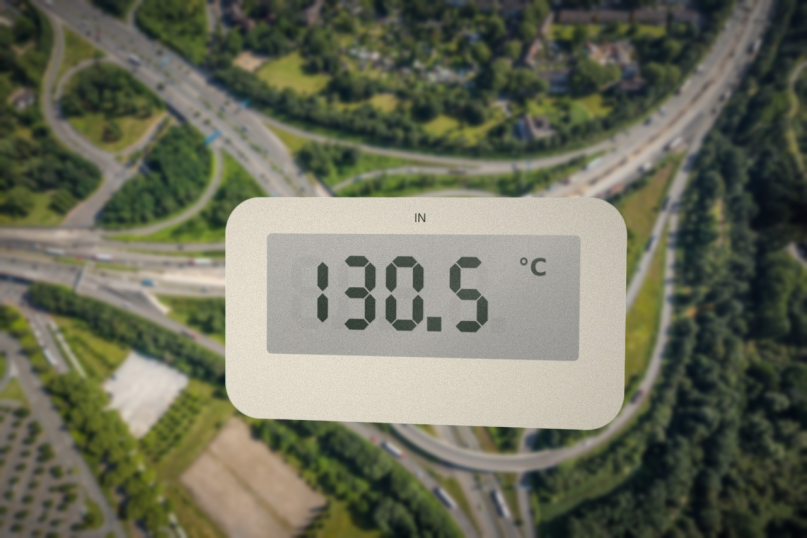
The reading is **130.5** °C
